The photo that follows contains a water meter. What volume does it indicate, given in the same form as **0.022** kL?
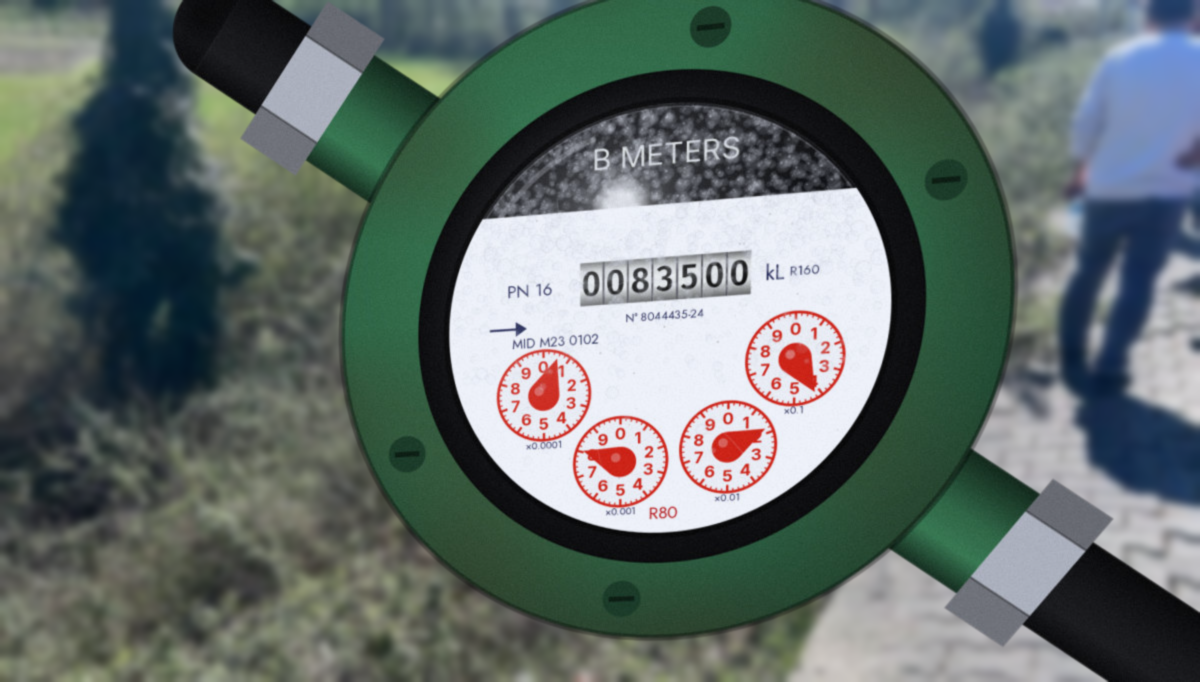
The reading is **83500.4180** kL
